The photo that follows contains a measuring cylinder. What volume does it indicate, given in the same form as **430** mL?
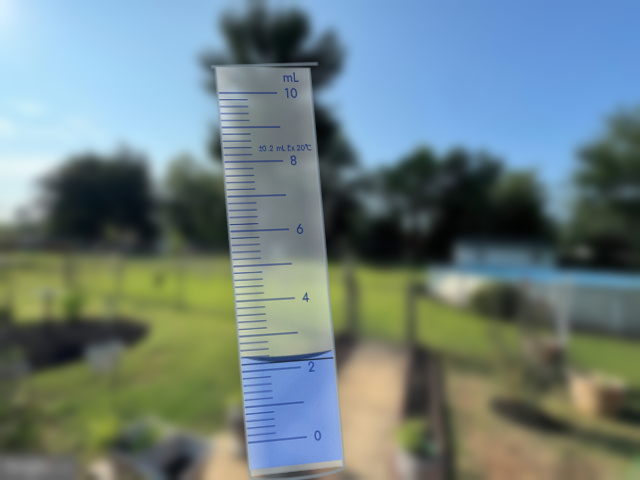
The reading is **2.2** mL
